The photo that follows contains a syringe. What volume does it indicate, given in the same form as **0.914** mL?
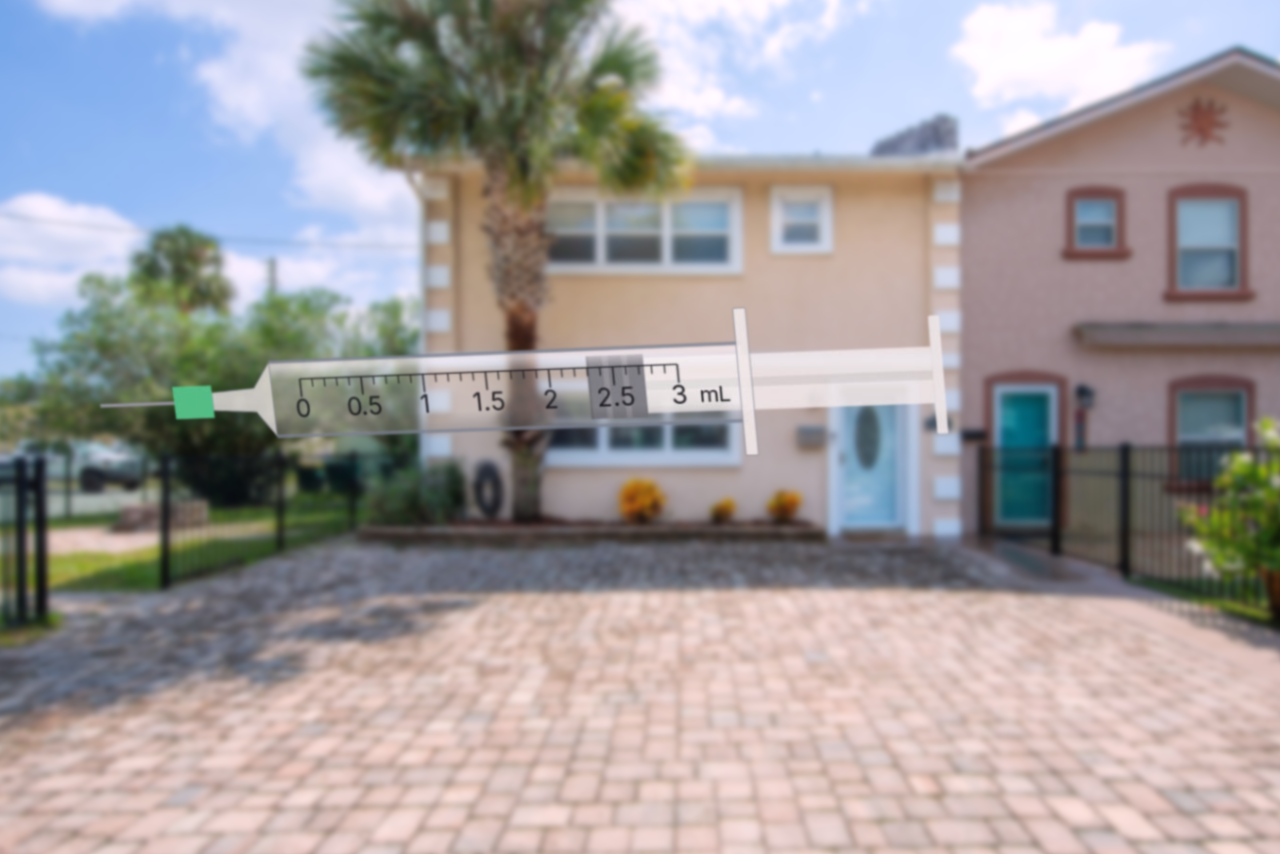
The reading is **2.3** mL
